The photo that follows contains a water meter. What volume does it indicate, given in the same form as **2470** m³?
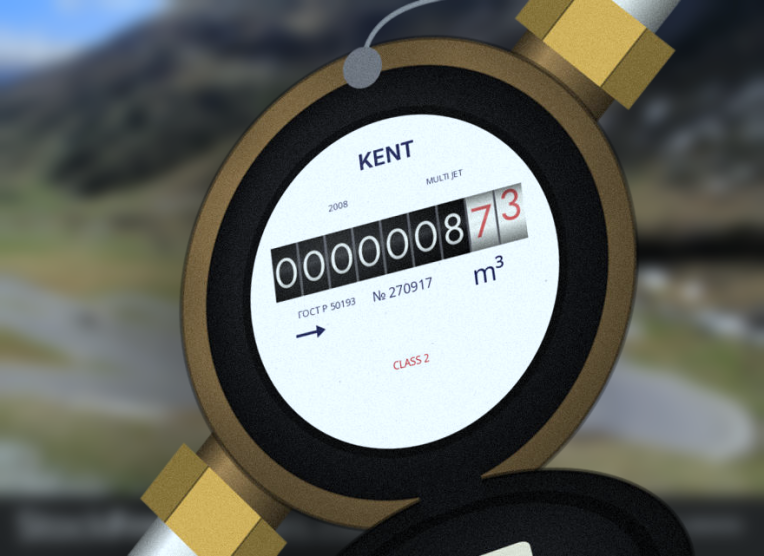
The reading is **8.73** m³
